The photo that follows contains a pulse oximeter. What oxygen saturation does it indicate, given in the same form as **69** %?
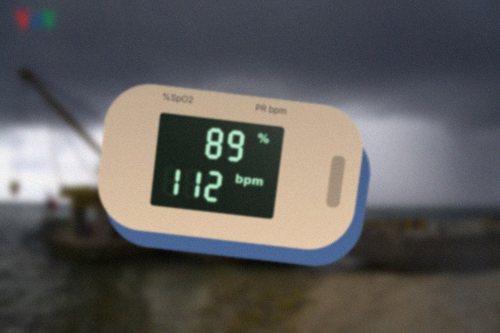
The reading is **89** %
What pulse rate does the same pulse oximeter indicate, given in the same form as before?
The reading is **112** bpm
